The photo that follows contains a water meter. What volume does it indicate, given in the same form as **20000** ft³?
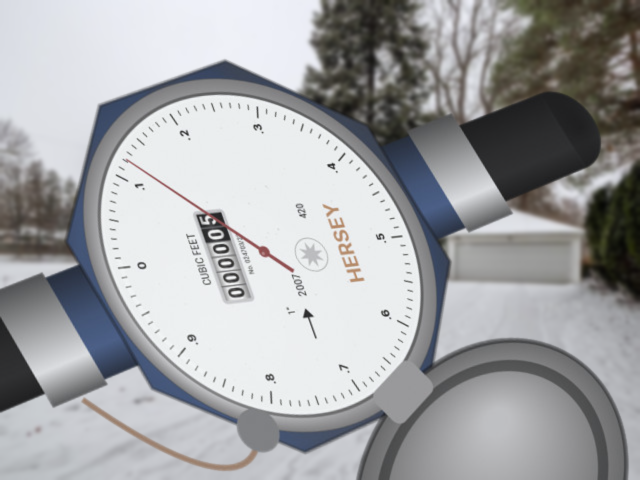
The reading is **5.12** ft³
